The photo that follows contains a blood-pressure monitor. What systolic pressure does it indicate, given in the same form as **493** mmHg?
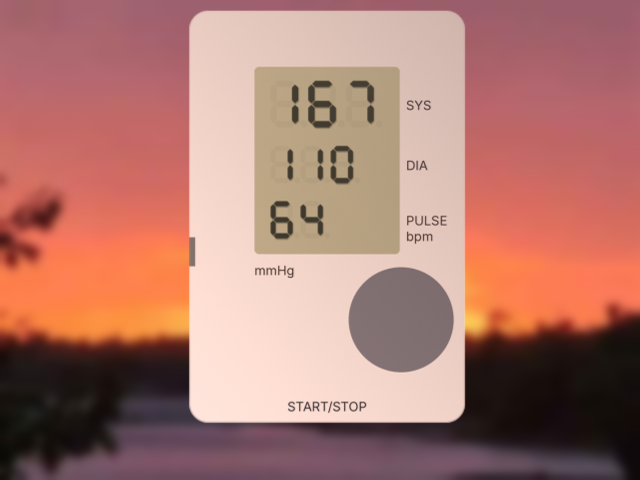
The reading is **167** mmHg
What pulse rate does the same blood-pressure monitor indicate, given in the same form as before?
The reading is **64** bpm
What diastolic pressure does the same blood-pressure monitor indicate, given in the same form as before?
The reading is **110** mmHg
